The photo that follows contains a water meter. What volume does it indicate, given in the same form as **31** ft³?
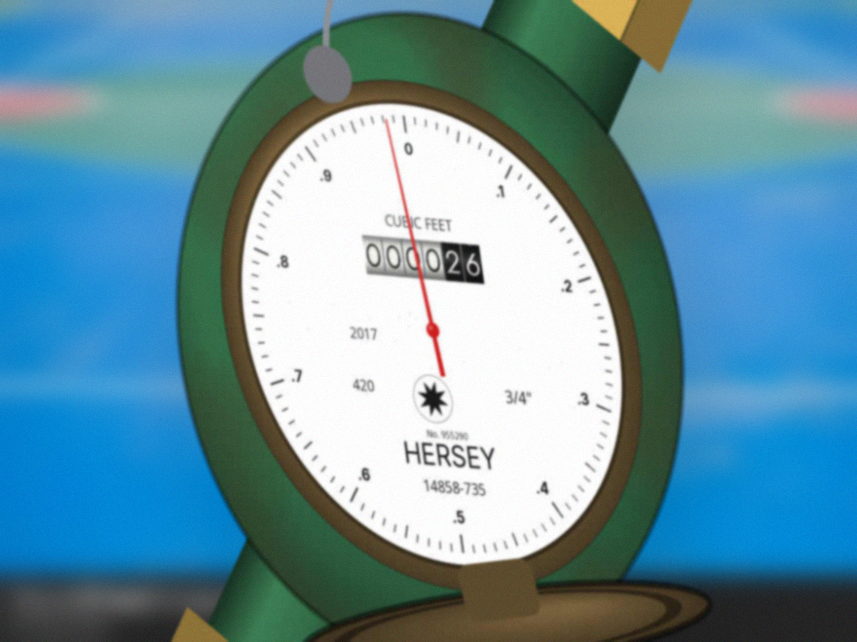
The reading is **25.98** ft³
